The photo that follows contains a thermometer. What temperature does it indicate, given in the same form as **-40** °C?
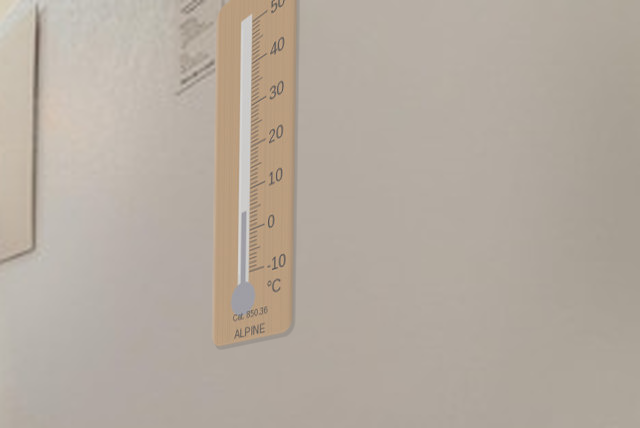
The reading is **5** °C
